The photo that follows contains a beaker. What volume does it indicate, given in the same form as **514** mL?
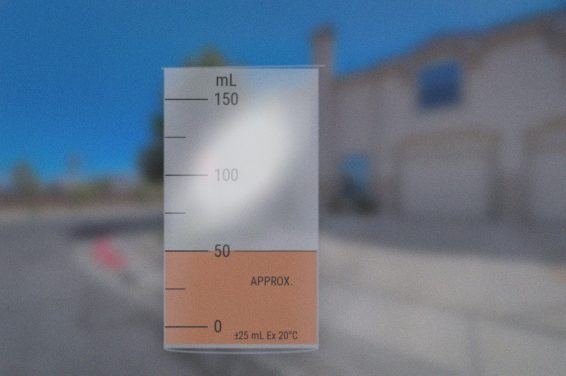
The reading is **50** mL
